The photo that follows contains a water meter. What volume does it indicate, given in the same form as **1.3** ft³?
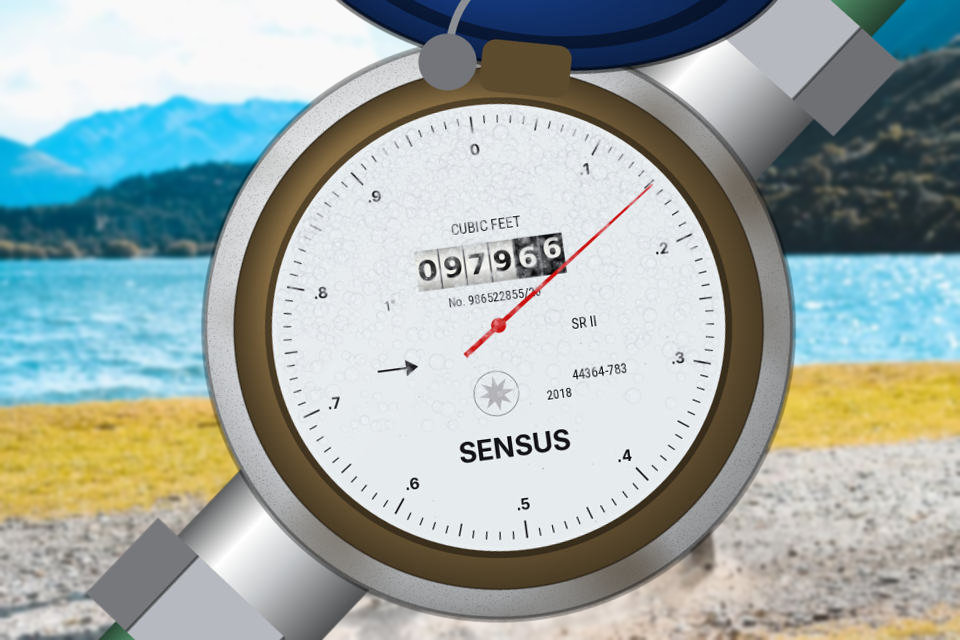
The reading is **97966.15** ft³
